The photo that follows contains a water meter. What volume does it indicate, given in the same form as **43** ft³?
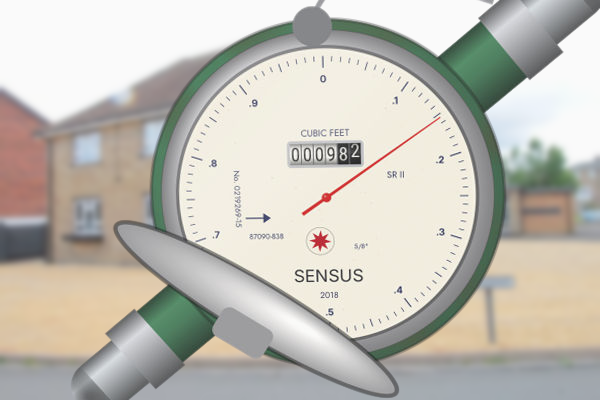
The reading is **982.15** ft³
